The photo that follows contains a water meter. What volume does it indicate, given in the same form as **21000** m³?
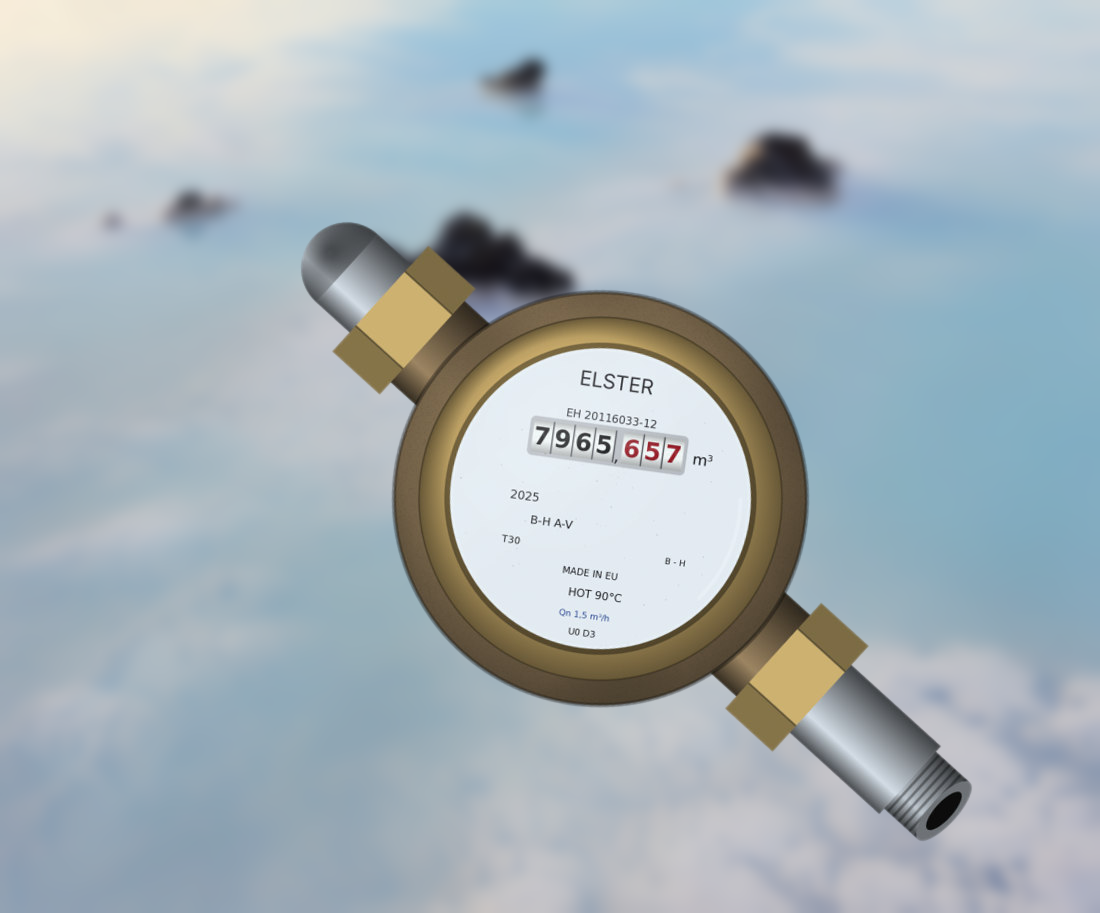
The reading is **7965.657** m³
